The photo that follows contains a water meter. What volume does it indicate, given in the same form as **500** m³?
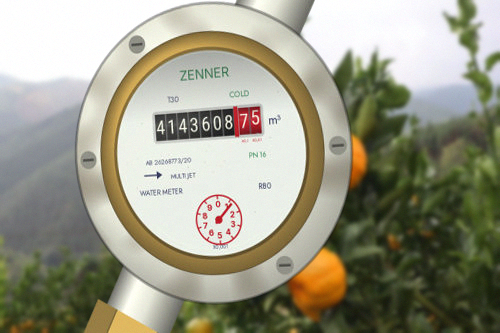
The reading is **4143608.751** m³
